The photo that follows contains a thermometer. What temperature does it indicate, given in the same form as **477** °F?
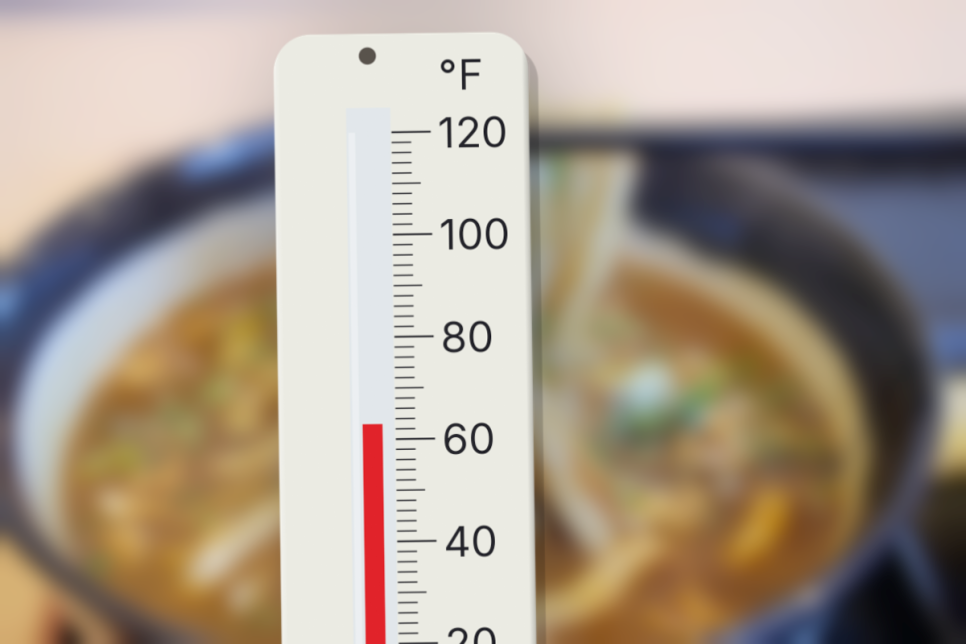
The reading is **63** °F
